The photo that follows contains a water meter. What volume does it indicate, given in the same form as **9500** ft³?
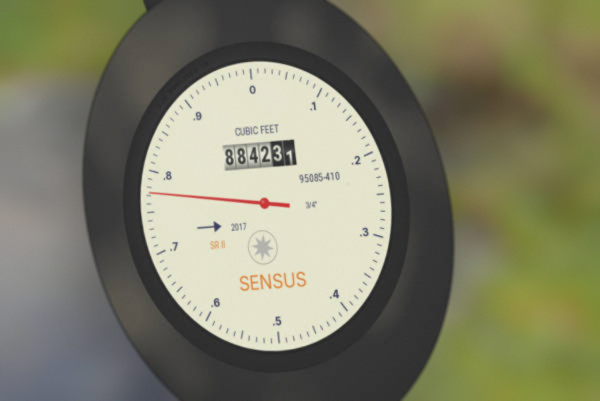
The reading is **884230.77** ft³
